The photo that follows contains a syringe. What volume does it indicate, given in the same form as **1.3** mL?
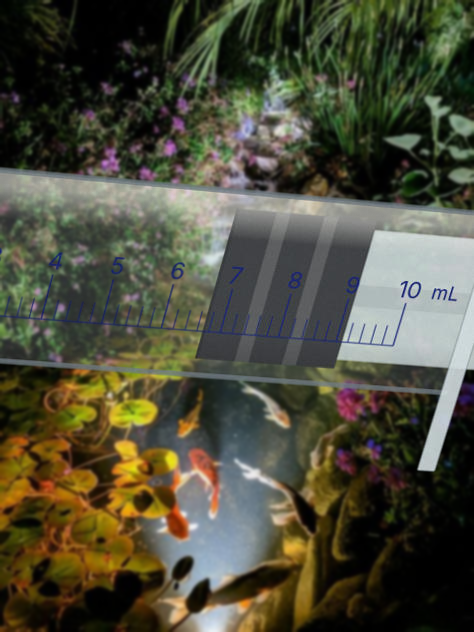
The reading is **6.7** mL
